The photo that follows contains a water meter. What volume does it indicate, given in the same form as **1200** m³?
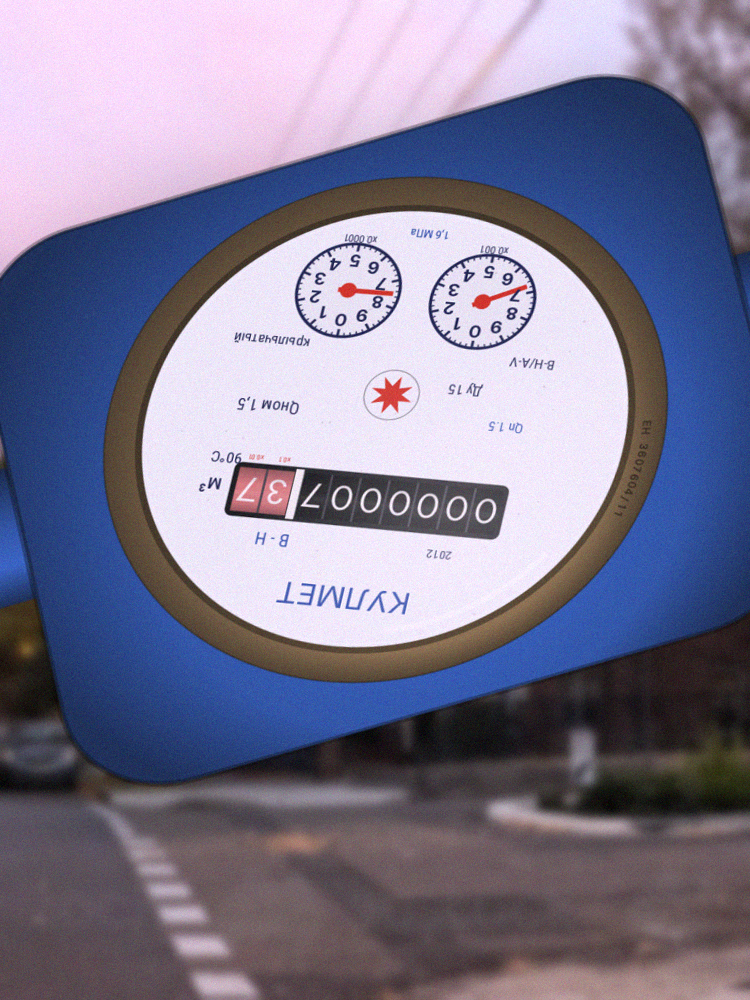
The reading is **7.3767** m³
